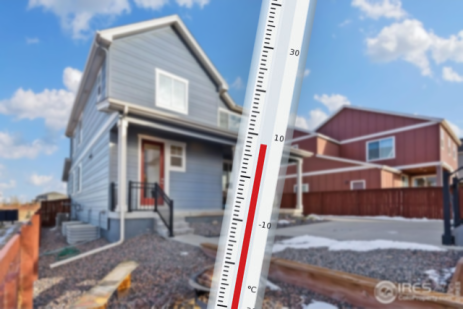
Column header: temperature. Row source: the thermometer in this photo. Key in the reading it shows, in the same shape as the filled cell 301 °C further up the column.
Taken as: 8 °C
